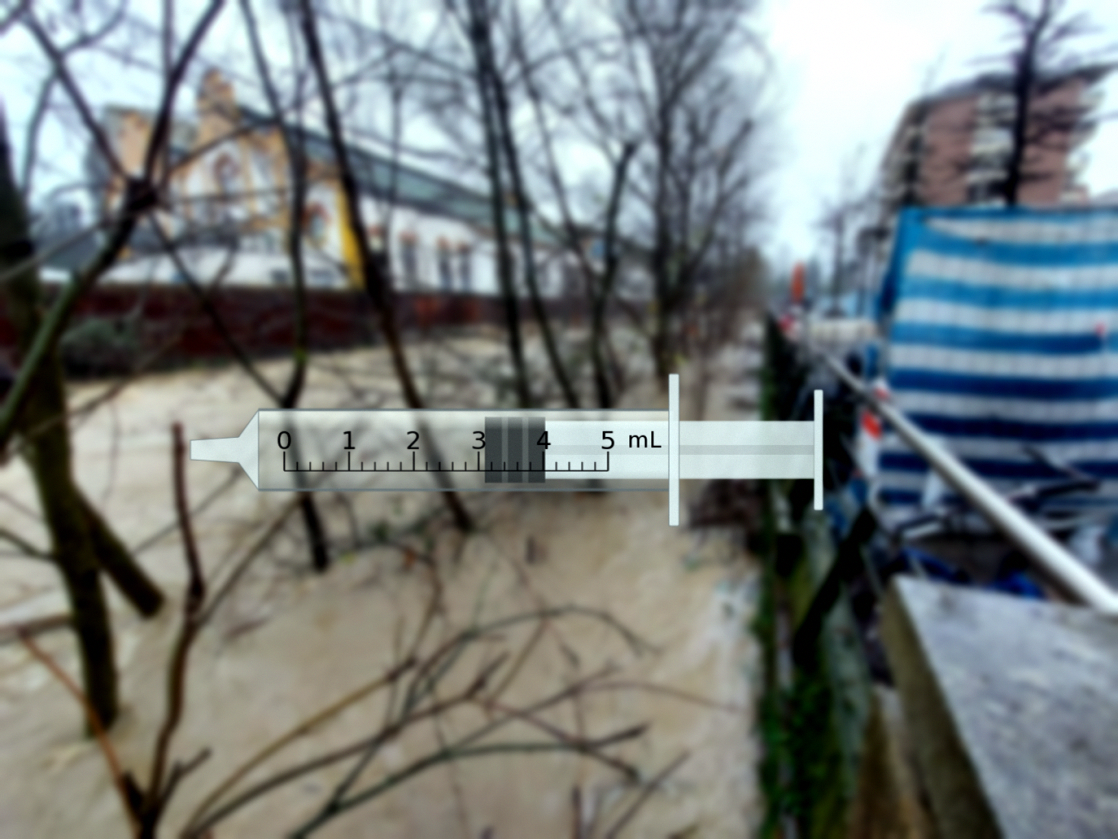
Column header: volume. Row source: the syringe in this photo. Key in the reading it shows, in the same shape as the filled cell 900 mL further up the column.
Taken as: 3.1 mL
